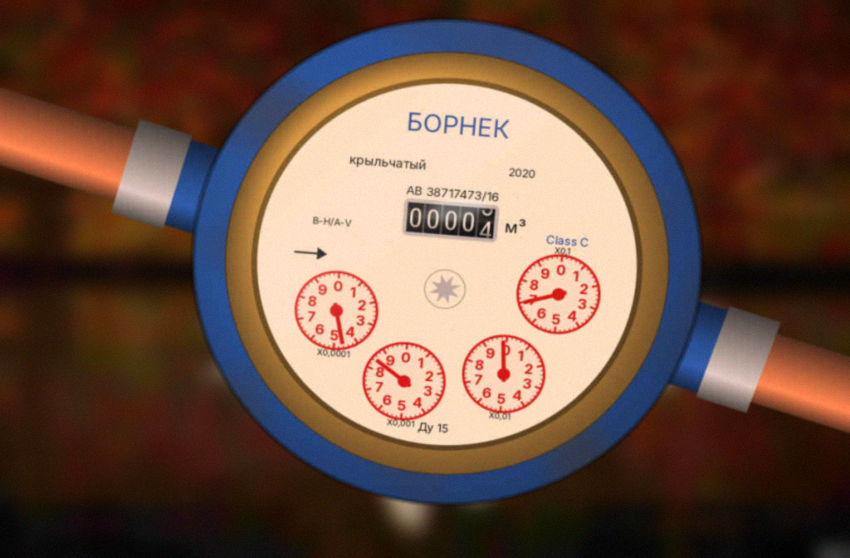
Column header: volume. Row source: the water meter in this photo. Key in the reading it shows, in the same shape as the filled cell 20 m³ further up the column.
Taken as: 3.6984 m³
